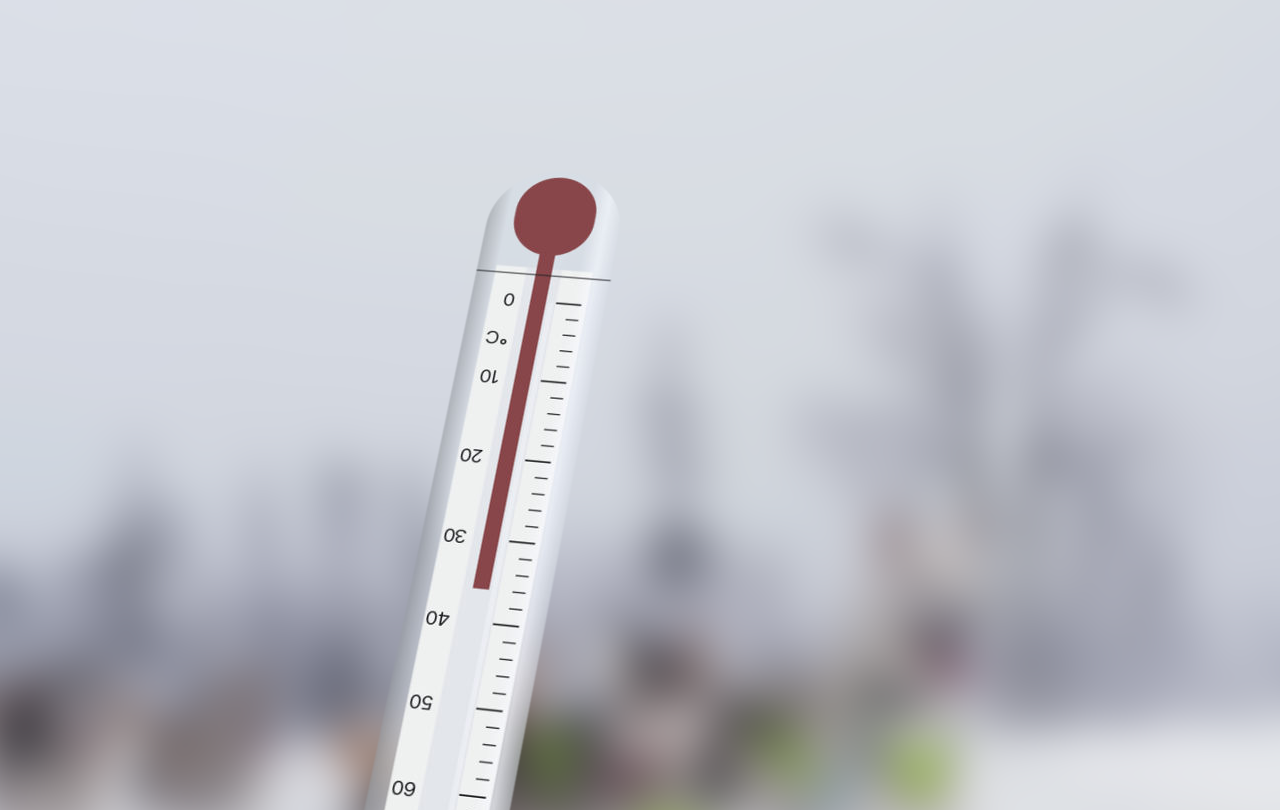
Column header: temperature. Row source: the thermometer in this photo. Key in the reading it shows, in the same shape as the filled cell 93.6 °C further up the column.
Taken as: 36 °C
